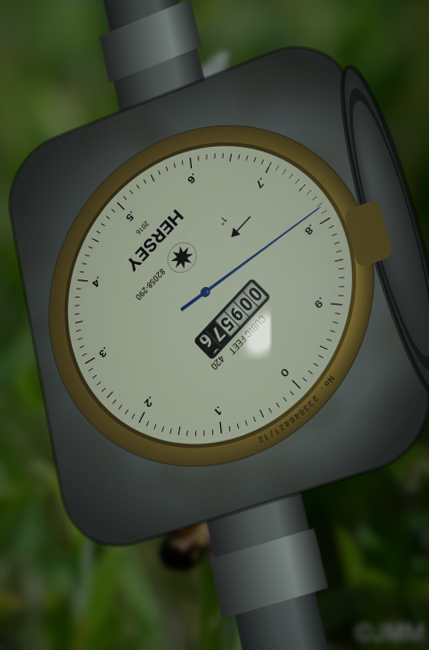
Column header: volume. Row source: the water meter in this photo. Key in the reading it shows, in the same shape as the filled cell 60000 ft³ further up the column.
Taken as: 9575.78 ft³
